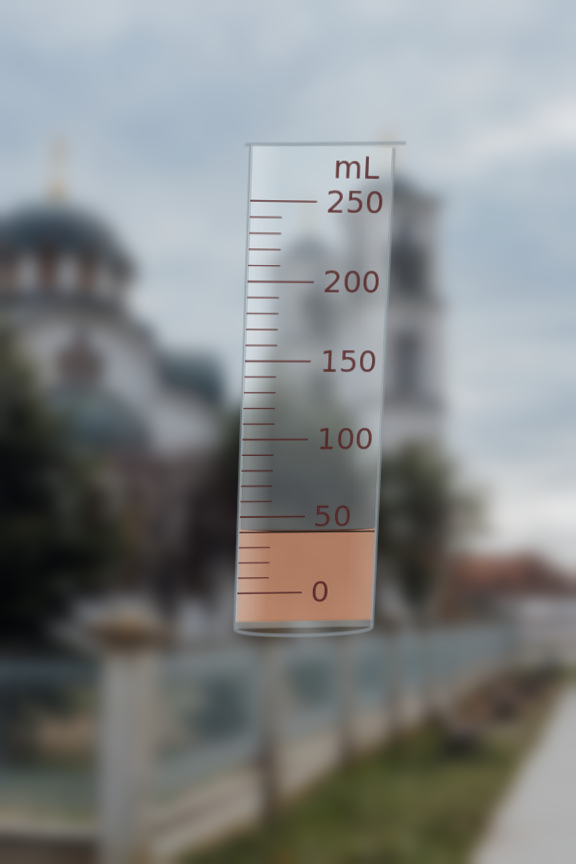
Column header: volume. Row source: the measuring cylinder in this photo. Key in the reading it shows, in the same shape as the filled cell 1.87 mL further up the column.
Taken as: 40 mL
